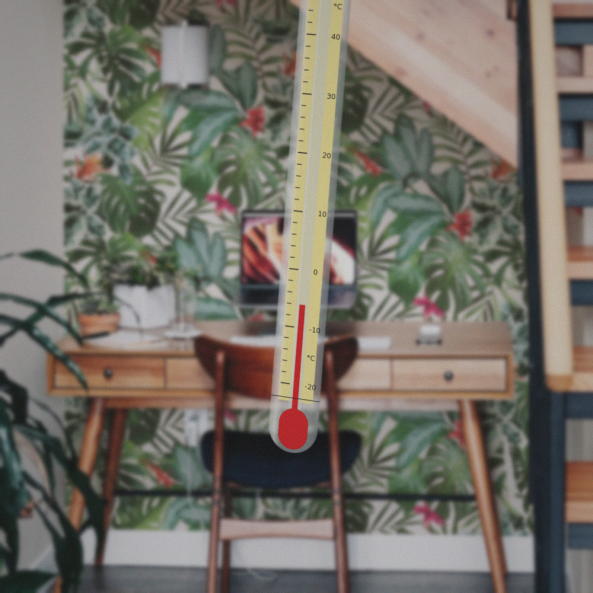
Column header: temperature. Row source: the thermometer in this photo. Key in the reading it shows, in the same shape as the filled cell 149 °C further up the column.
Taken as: -6 °C
